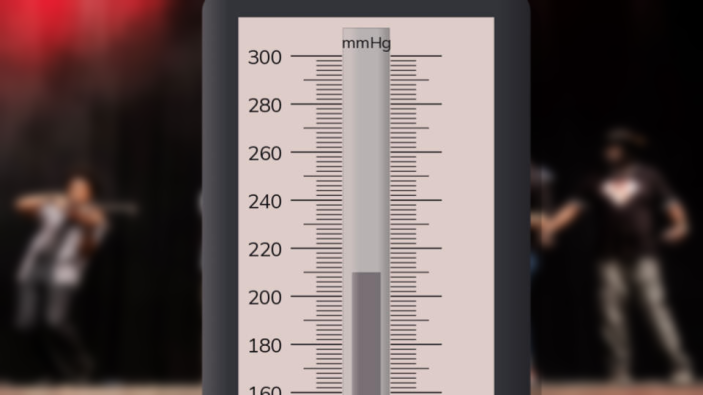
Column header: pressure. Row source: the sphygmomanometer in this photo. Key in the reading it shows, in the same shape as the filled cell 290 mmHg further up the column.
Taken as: 210 mmHg
